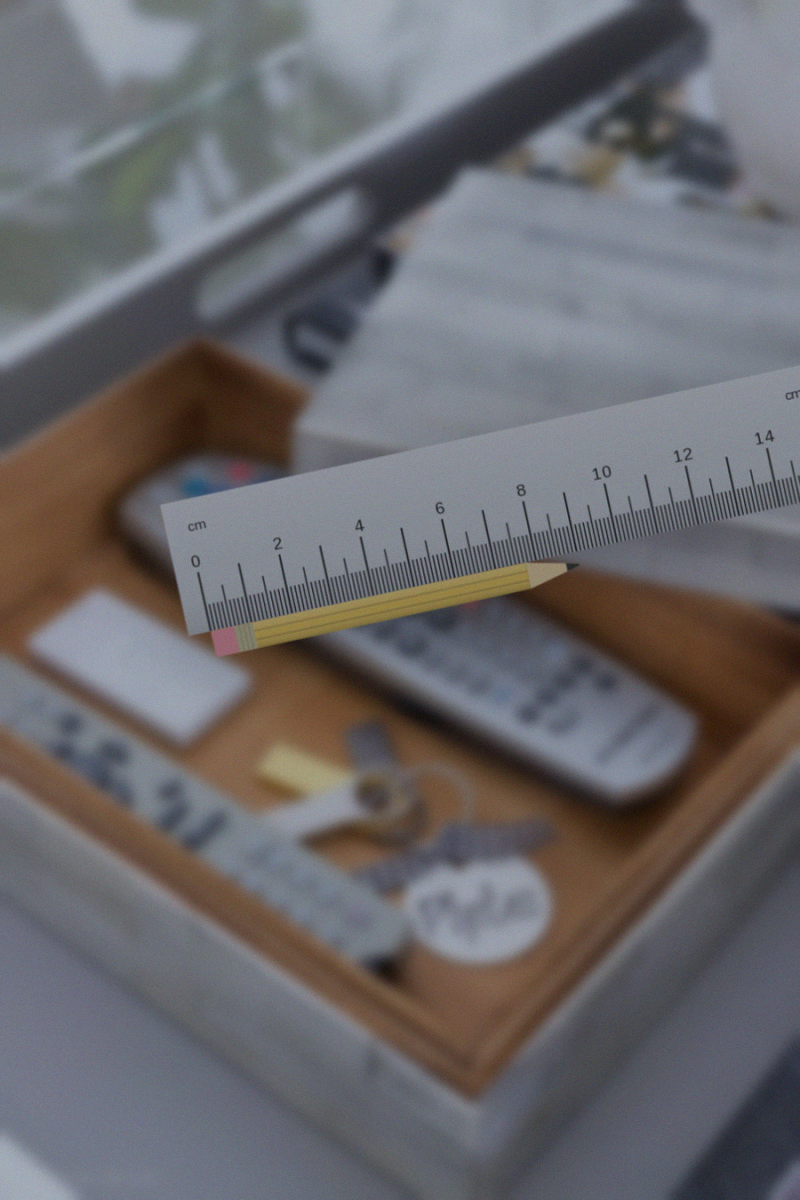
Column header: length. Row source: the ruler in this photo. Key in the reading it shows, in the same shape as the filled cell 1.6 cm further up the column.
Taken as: 9 cm
